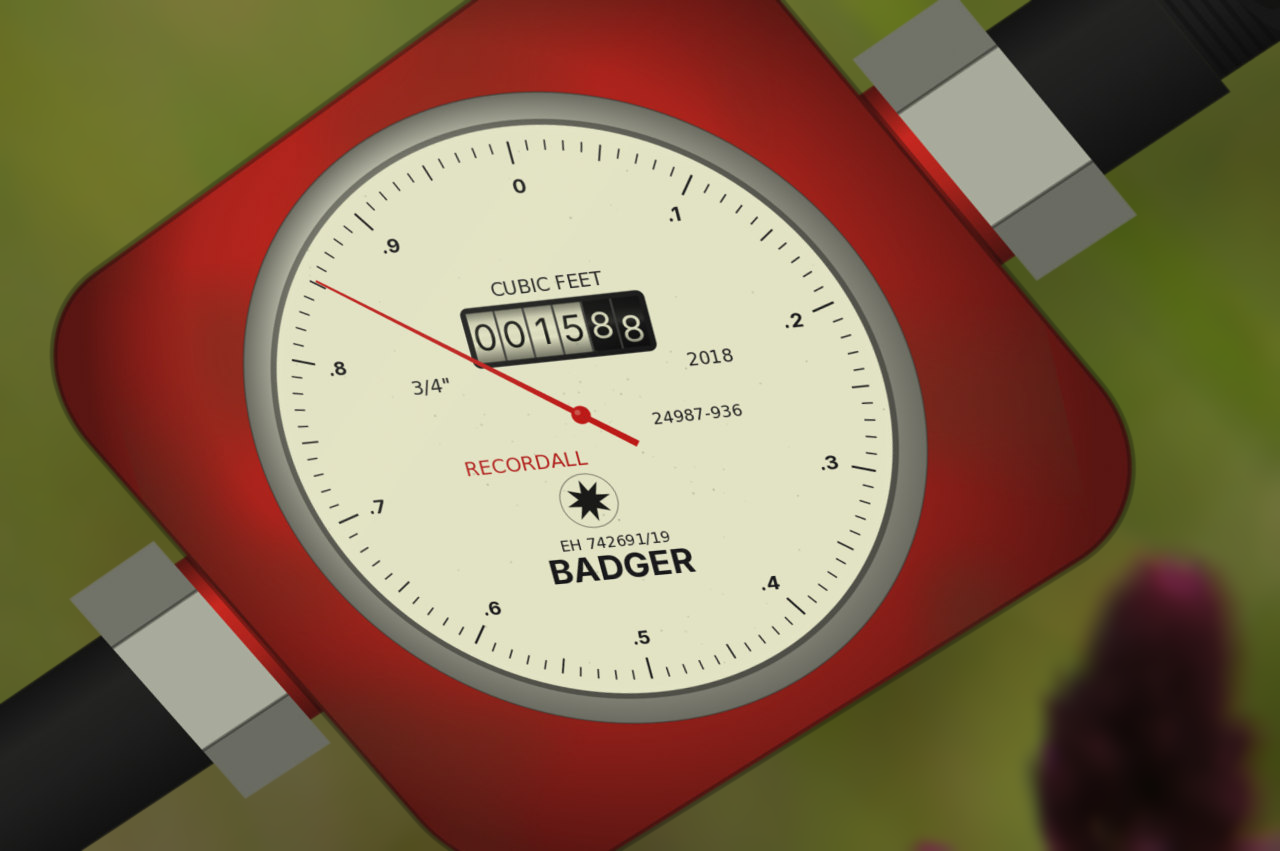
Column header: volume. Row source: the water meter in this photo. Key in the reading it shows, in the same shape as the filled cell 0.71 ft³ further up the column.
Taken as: 1587.85 ft³
